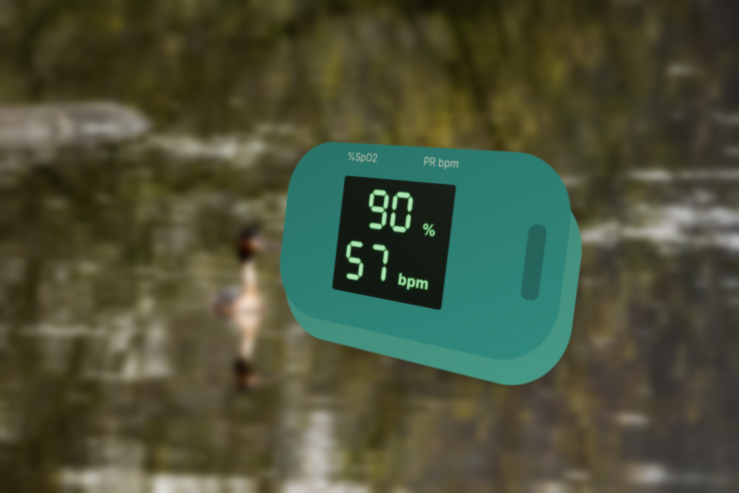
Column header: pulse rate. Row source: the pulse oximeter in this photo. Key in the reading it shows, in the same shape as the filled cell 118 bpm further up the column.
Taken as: 57 bpm
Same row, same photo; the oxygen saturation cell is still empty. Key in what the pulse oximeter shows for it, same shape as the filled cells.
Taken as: 90 %
